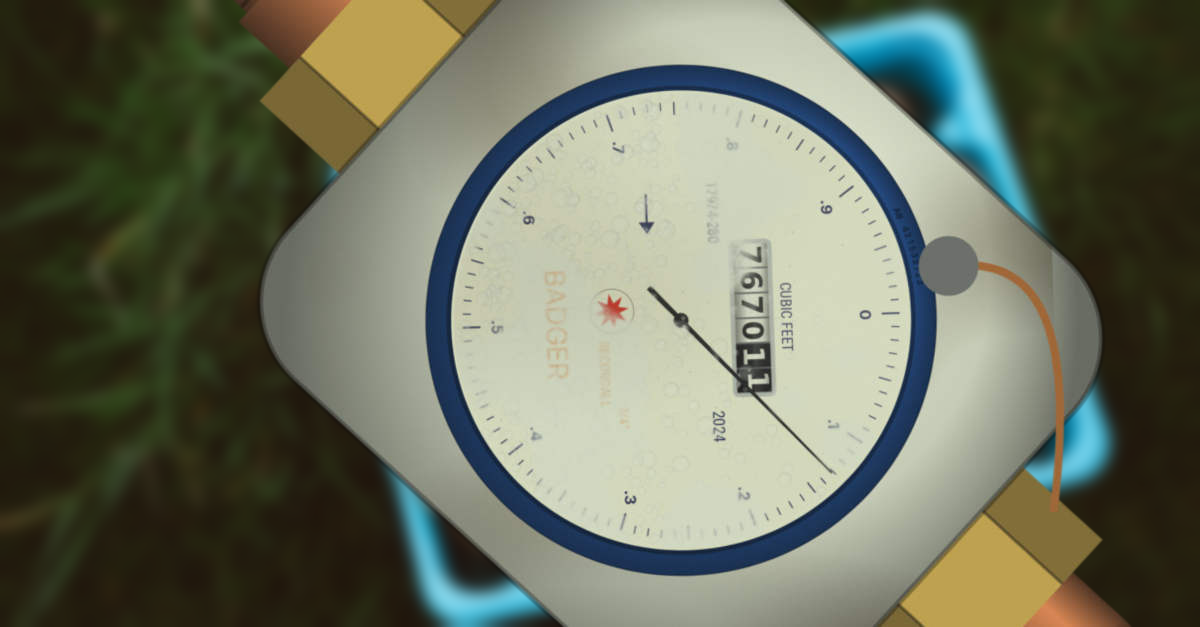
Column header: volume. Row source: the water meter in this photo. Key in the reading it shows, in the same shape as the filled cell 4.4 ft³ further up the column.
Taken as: 767011.13 ft³
